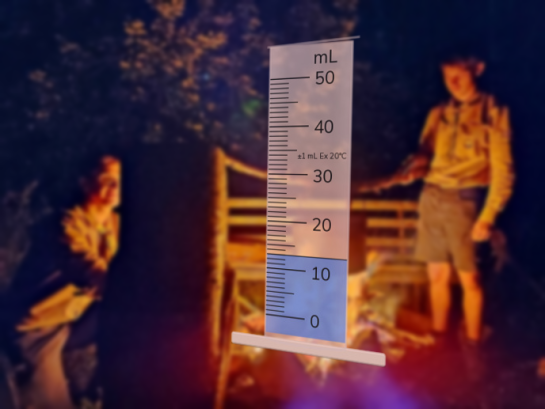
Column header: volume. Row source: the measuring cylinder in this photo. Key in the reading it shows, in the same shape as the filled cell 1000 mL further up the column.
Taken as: 13 mL
